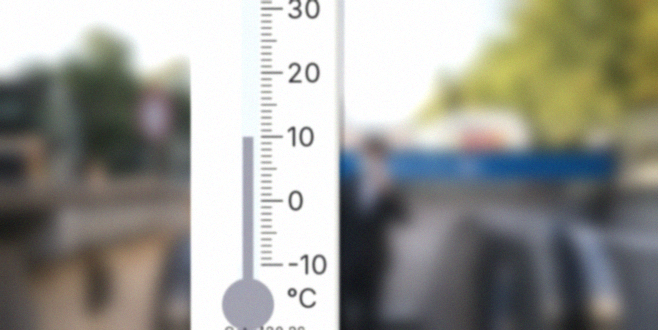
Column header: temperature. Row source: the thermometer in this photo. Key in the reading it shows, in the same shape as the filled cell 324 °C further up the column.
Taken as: 10 °C
